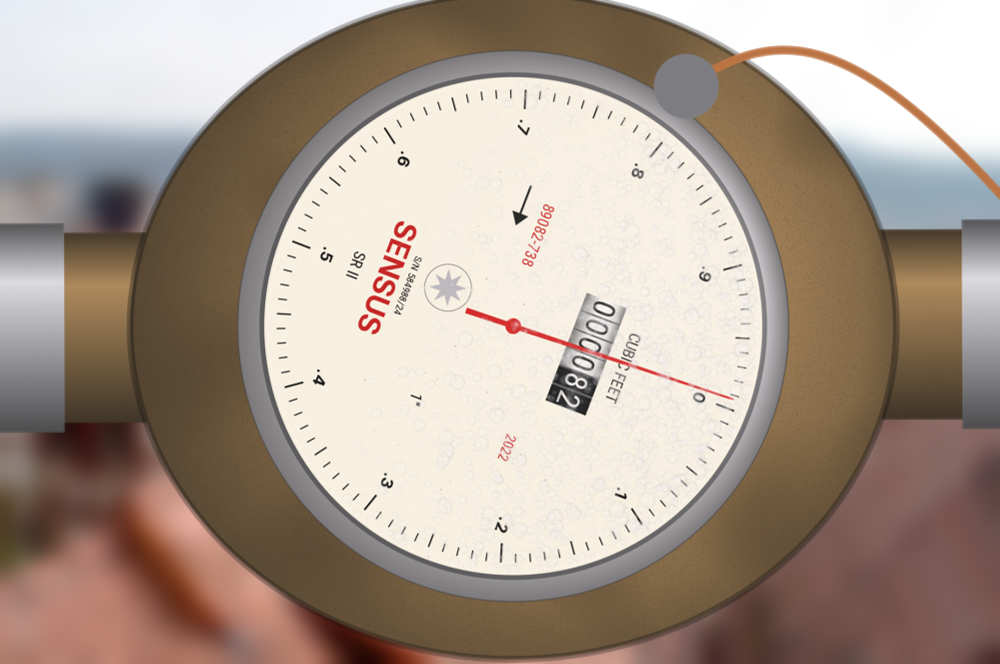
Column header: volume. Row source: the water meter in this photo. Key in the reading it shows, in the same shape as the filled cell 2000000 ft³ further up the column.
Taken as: 81.99 ft³
